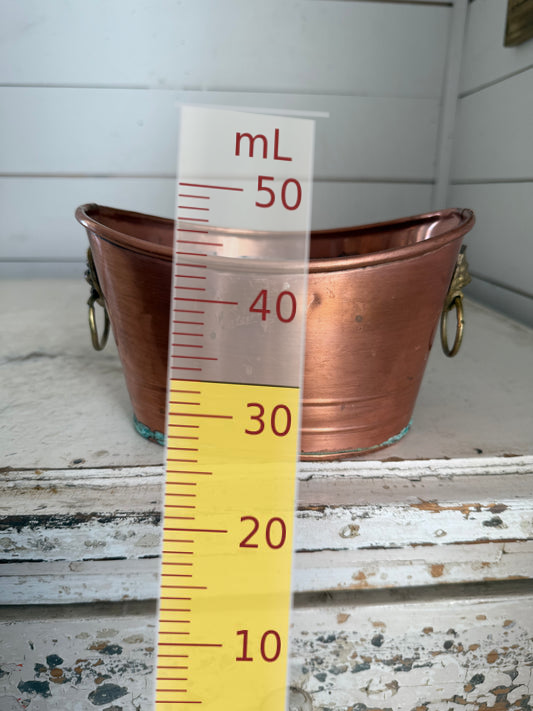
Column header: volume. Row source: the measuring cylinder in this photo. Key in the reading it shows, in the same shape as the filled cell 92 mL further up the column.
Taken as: 33 mL
